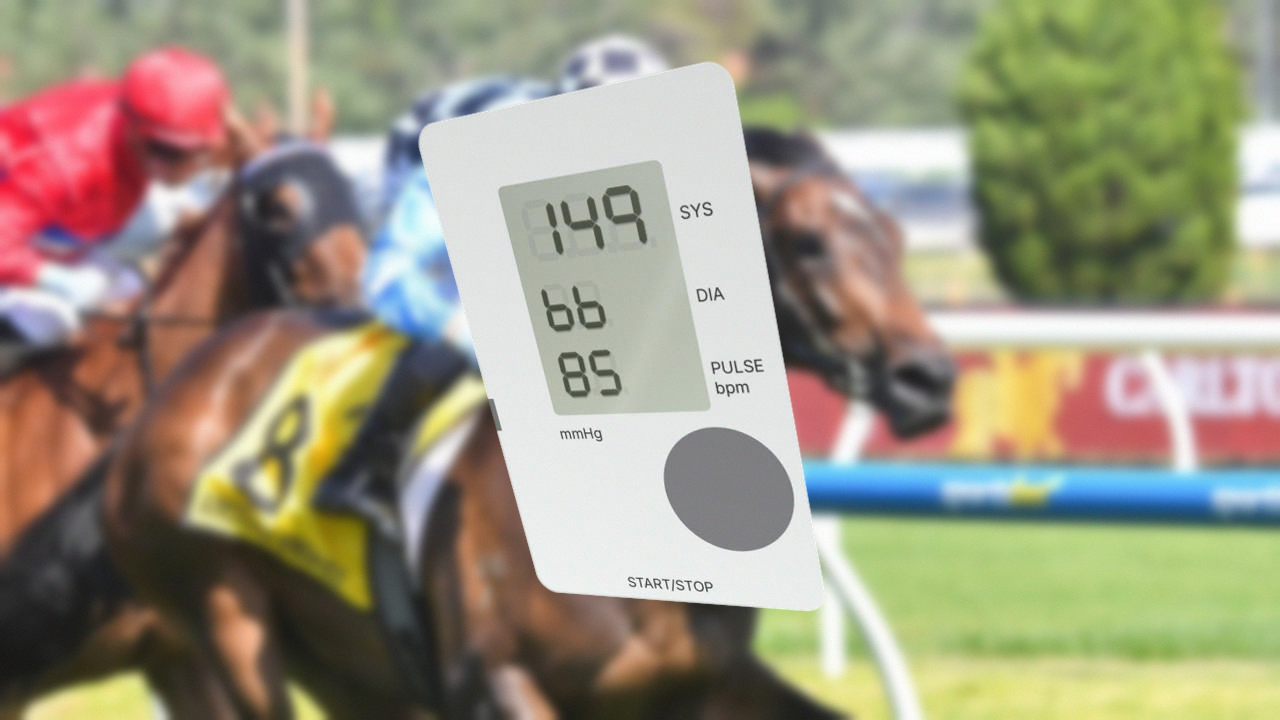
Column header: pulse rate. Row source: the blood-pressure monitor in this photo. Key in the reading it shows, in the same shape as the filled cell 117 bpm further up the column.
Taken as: 85 bpm
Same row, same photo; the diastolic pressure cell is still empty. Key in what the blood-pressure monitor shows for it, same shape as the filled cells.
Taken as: 66 mmHg
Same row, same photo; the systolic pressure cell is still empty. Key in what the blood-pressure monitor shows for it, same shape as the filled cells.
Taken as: 149 mmHg
